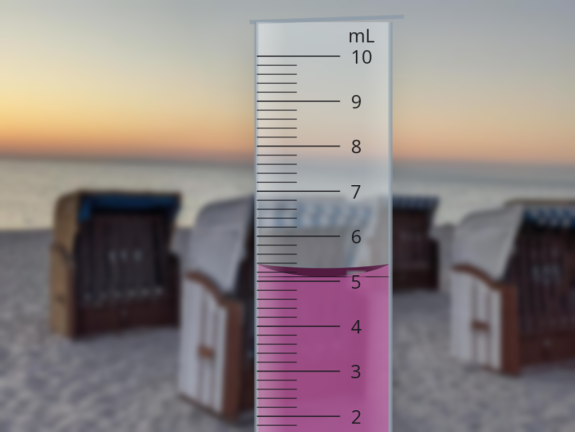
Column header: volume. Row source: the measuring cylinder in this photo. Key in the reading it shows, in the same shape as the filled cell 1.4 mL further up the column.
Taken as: 5.1 mL
